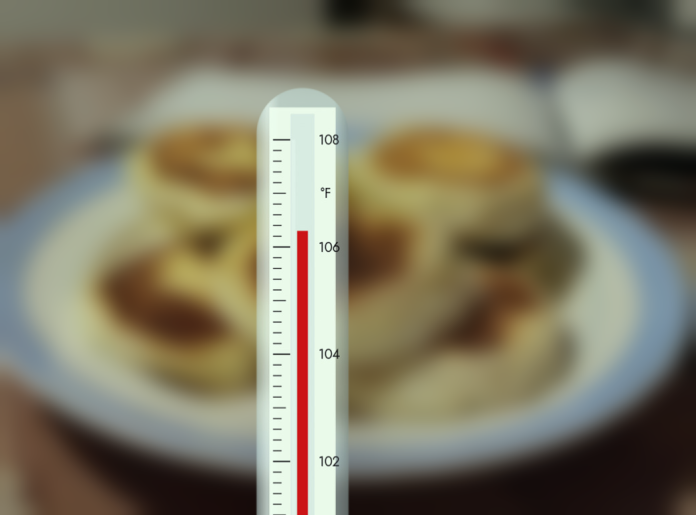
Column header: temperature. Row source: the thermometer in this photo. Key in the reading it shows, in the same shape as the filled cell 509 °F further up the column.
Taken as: 106.3 °F
